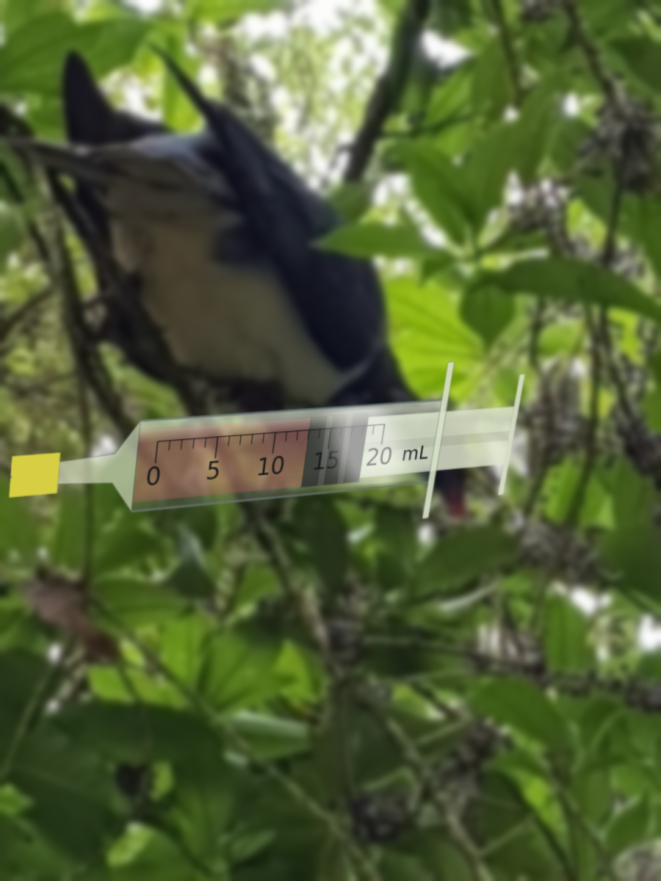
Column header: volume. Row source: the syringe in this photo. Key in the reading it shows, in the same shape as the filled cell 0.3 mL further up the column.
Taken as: 13 mL
